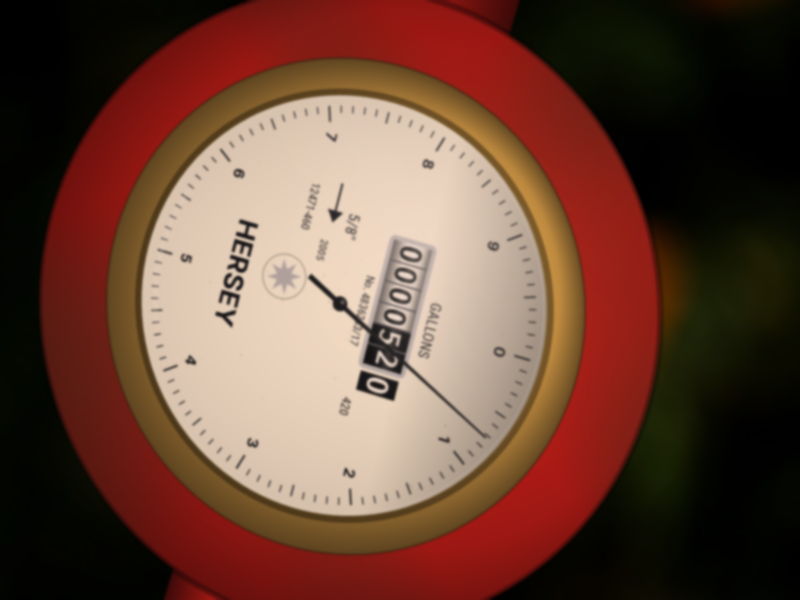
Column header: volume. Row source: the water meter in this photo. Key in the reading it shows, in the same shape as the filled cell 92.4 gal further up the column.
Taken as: 520.7 gal
